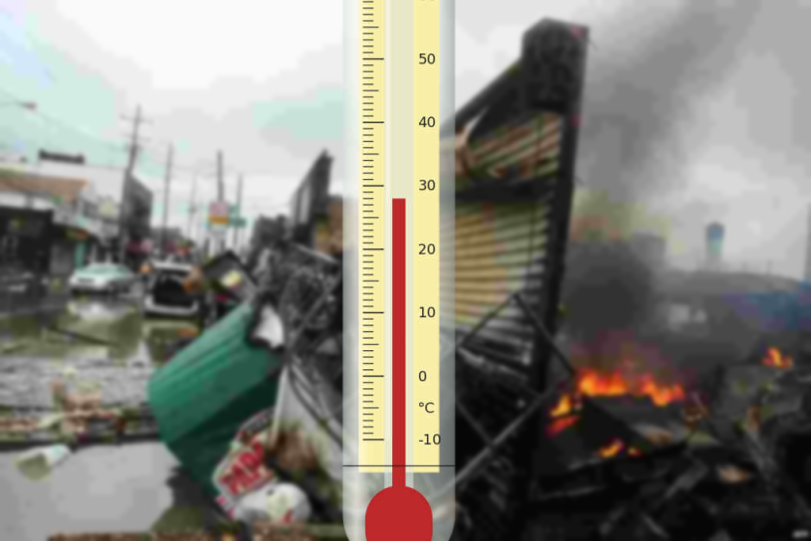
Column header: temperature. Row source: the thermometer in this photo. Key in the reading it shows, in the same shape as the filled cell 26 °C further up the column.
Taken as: 28 °C
